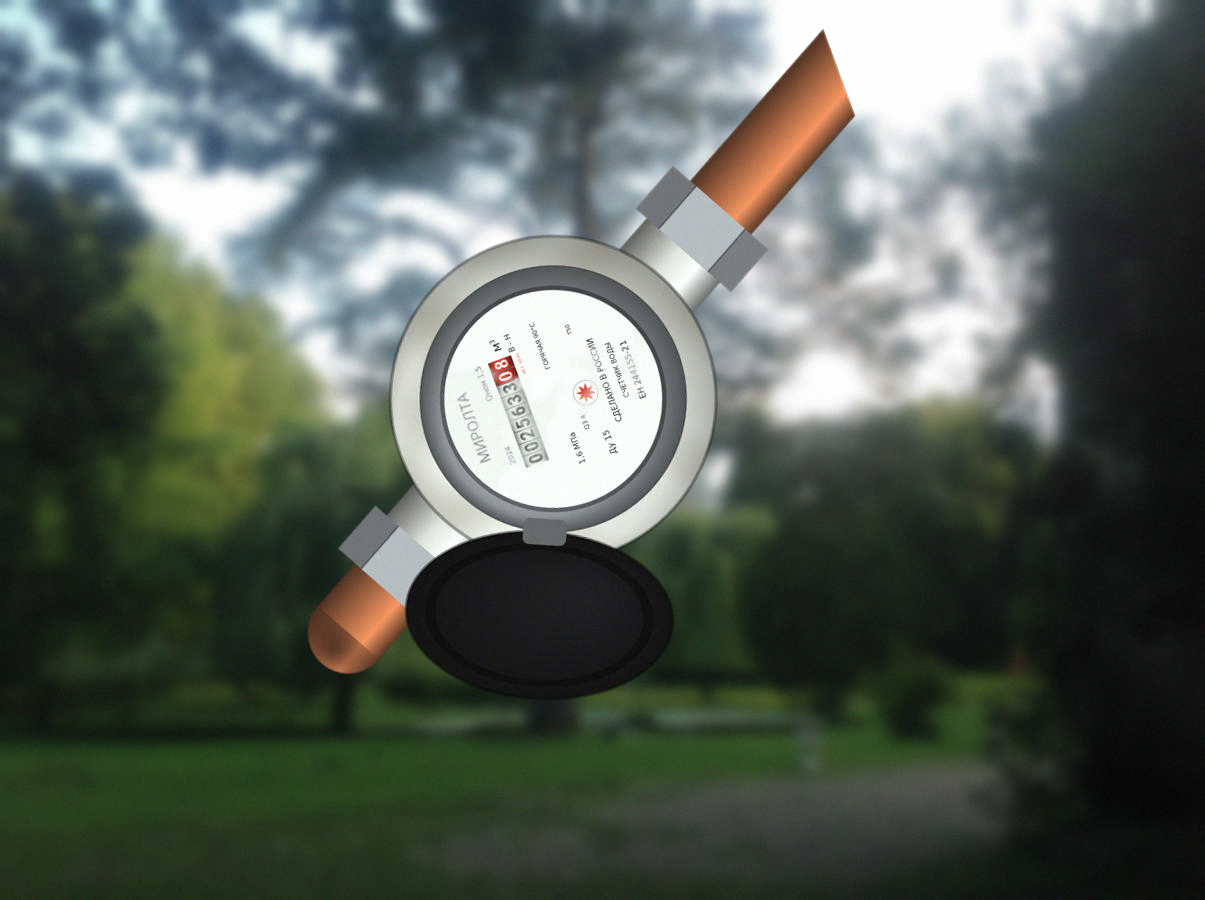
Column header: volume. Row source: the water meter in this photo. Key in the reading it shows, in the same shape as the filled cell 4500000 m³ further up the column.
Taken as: 25633.08 m³
